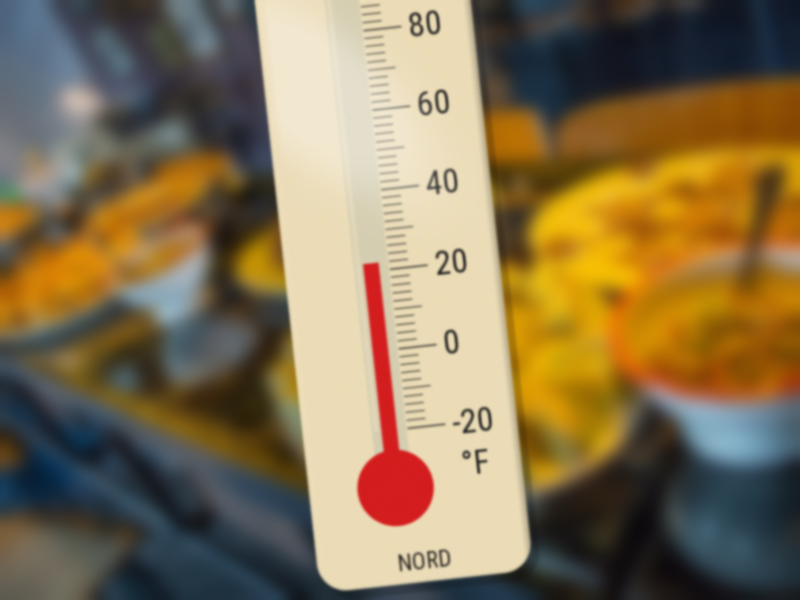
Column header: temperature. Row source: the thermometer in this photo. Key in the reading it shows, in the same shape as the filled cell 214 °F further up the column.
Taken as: 22 °F
